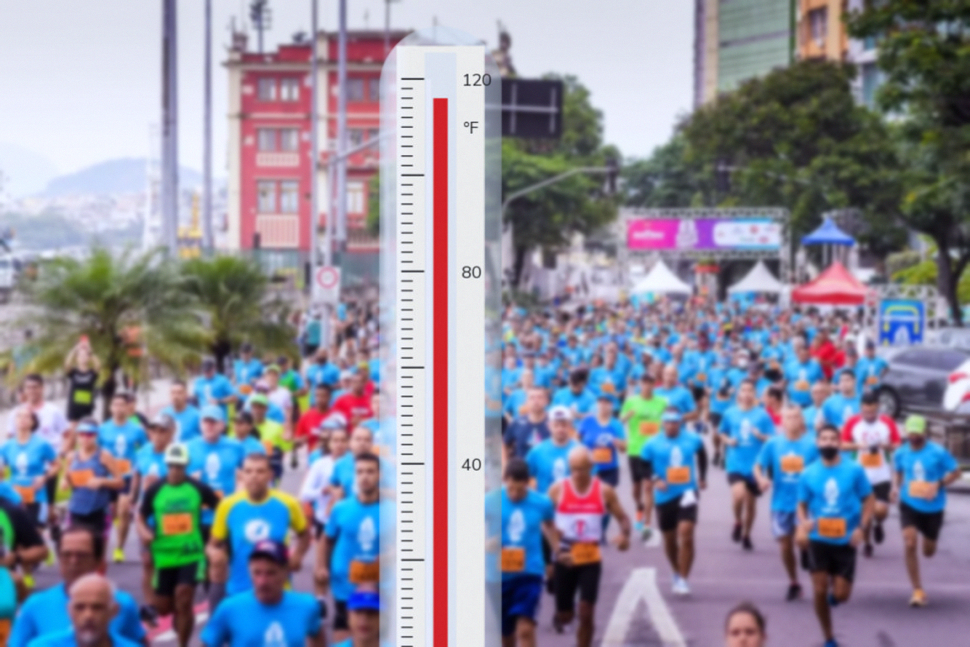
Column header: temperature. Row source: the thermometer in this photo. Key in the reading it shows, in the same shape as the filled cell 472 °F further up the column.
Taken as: 116 °F
